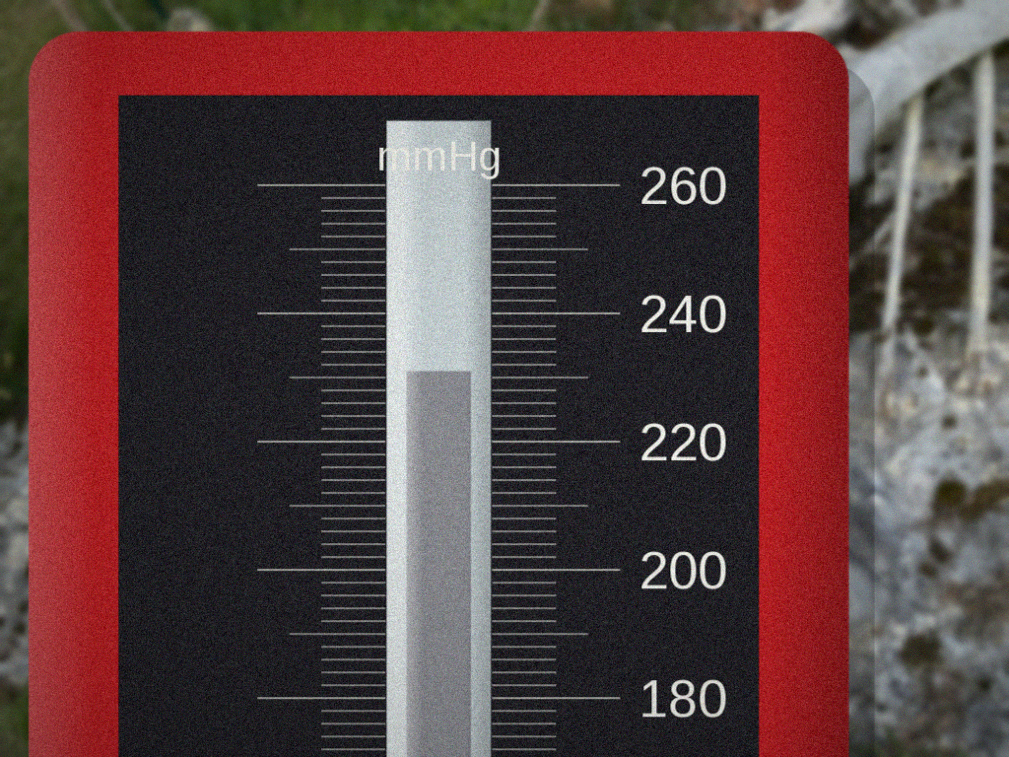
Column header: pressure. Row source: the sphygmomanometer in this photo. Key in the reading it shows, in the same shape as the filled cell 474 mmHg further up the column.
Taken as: 231 mmHg
